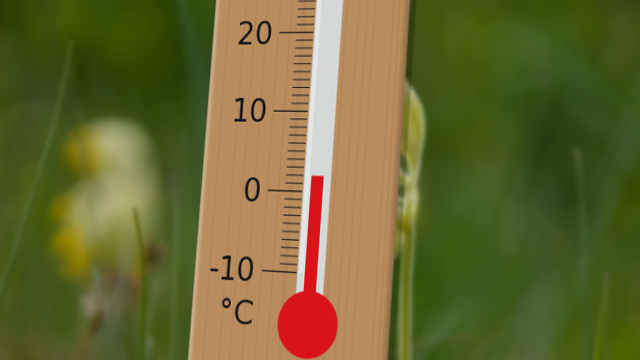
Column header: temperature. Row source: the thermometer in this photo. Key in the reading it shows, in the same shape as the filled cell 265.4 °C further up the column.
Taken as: 2 °C
